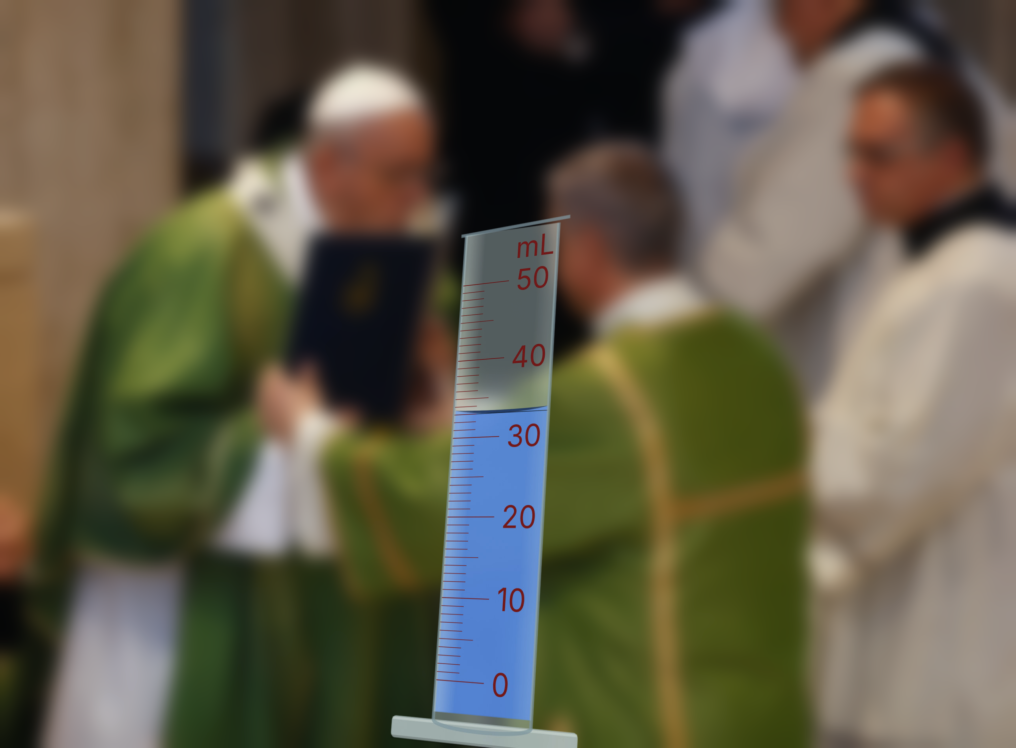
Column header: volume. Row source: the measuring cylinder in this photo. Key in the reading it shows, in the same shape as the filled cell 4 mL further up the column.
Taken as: 33 mL
